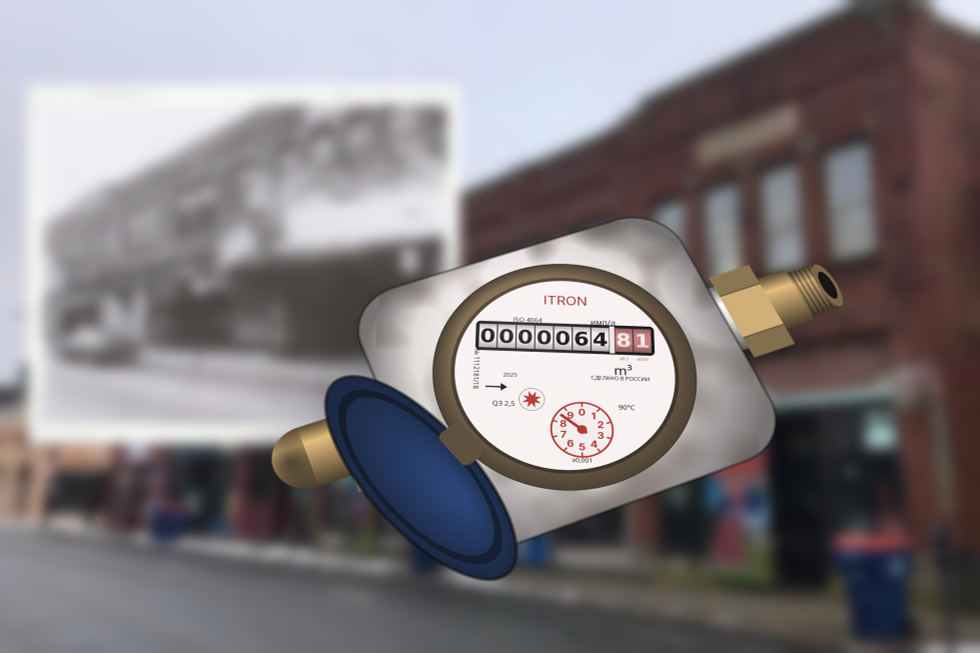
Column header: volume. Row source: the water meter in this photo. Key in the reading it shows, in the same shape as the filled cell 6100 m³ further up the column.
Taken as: 64.818 m³
